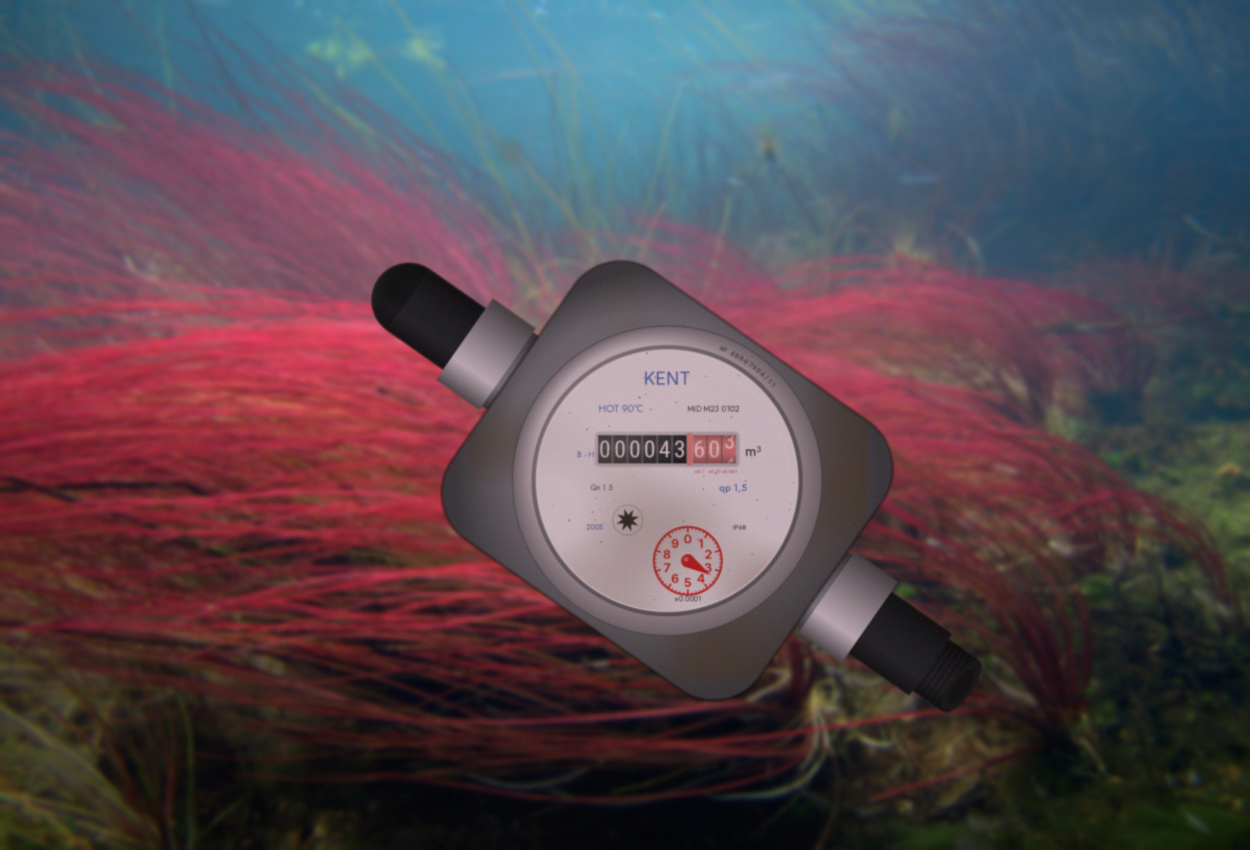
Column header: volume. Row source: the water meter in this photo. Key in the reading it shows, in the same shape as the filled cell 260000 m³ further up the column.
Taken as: 43.6033 m³
